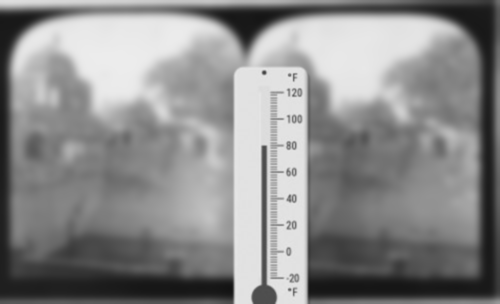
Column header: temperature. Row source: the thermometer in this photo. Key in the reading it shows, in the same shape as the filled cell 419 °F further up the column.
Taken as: 80 °F
